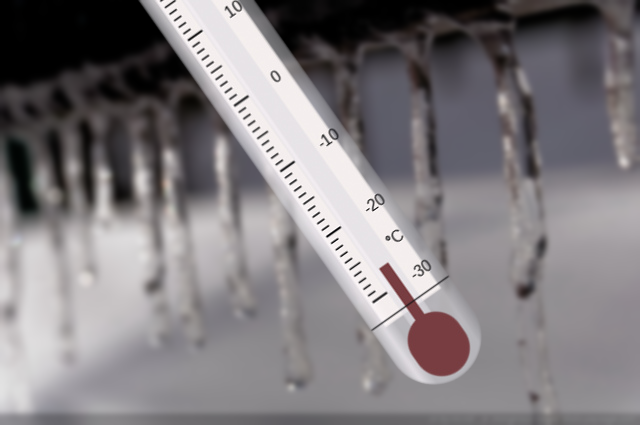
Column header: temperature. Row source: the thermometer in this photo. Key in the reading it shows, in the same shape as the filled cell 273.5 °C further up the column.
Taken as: -27 °C
